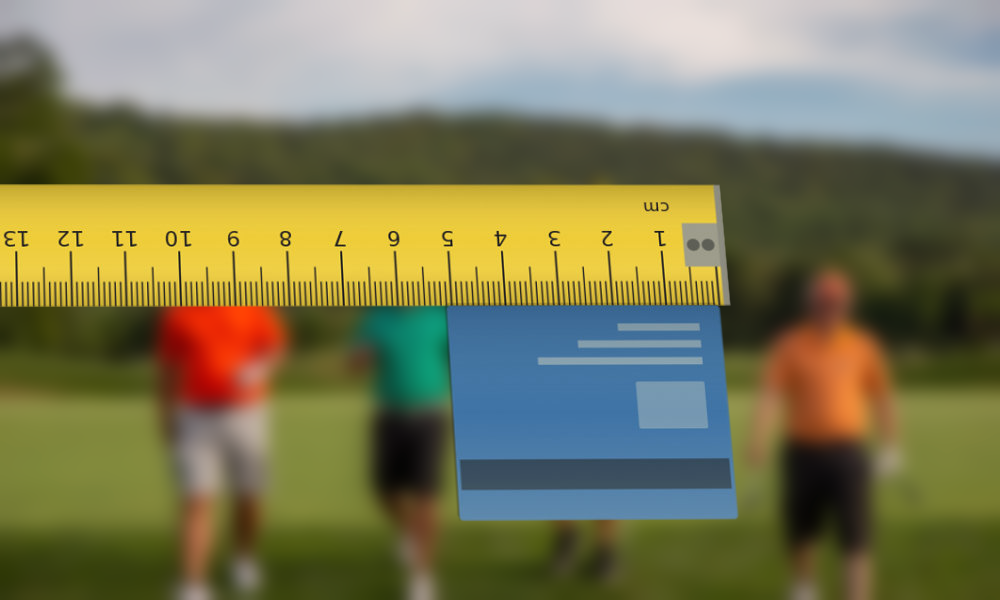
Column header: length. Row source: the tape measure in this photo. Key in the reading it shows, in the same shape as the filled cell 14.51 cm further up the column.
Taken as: 5.1 cm
